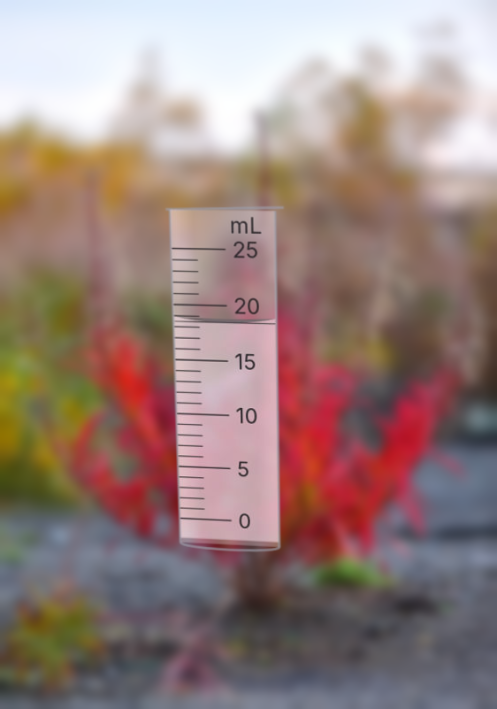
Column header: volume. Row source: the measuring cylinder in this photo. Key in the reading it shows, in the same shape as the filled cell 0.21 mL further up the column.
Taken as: 18.5 mL
